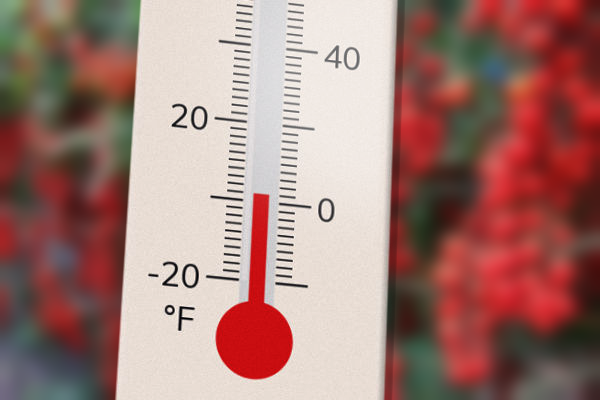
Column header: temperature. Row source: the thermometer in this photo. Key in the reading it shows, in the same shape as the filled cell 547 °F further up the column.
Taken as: 2 °F
